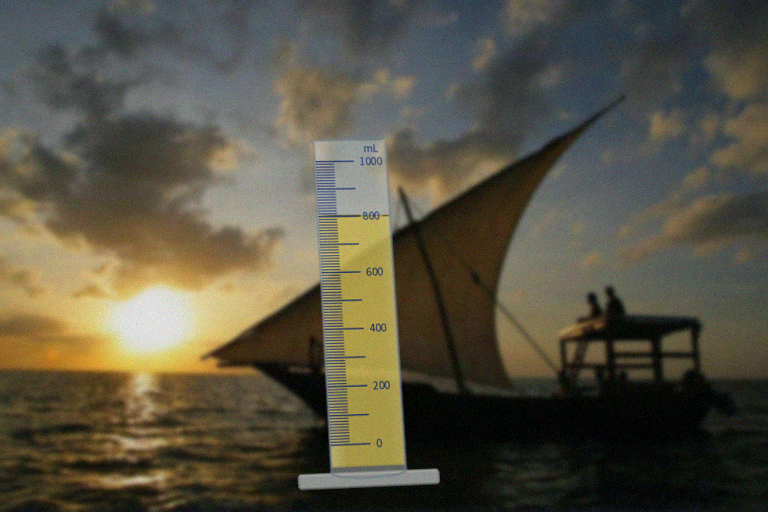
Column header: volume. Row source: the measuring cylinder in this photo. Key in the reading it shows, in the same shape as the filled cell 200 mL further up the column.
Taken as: 800 mL
